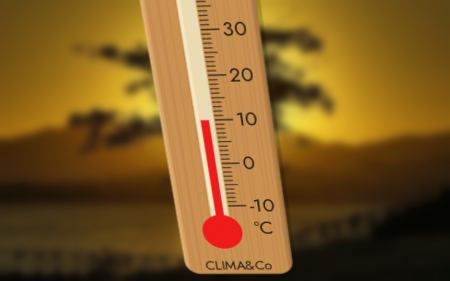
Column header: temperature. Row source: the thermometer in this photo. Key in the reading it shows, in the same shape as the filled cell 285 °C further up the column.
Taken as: 10 °C
